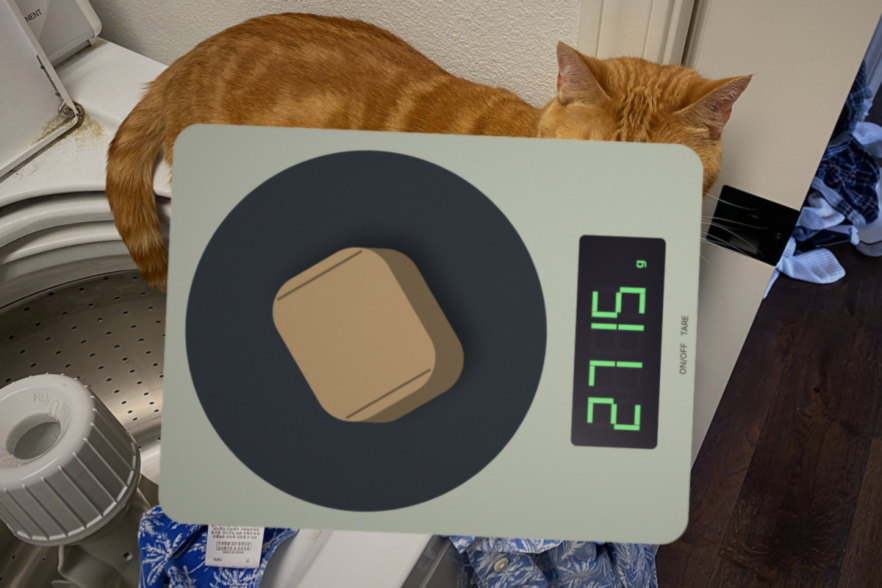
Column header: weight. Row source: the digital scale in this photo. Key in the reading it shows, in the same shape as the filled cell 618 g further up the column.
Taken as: 2715 g
